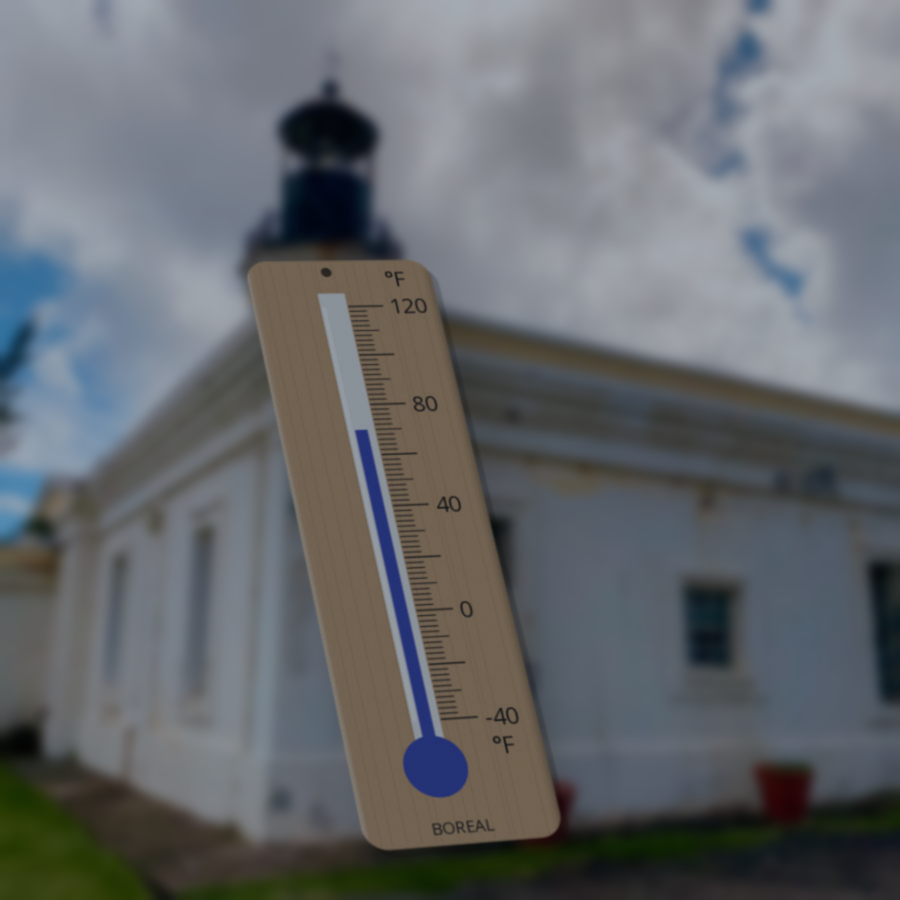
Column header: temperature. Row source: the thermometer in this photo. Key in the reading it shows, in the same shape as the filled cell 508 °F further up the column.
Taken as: 70 °F
